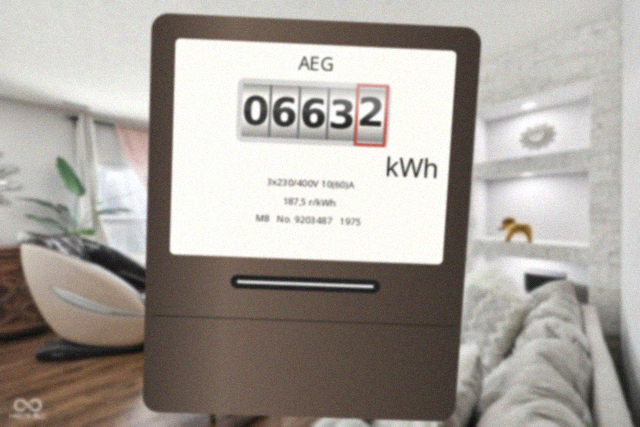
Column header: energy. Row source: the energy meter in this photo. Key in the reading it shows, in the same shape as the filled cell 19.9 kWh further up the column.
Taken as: 663.2 kWh
